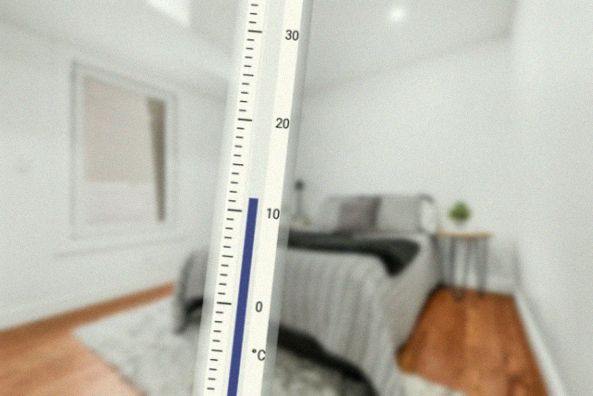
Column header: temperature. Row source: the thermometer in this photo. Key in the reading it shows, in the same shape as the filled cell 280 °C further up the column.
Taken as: 11.5 °C
